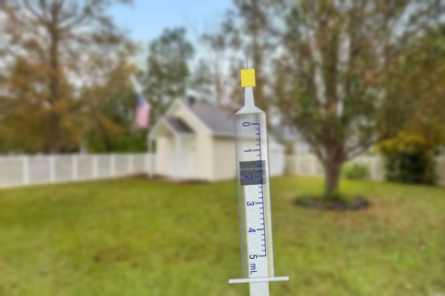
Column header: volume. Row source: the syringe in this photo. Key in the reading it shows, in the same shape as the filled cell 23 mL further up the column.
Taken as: 1.4 mL
